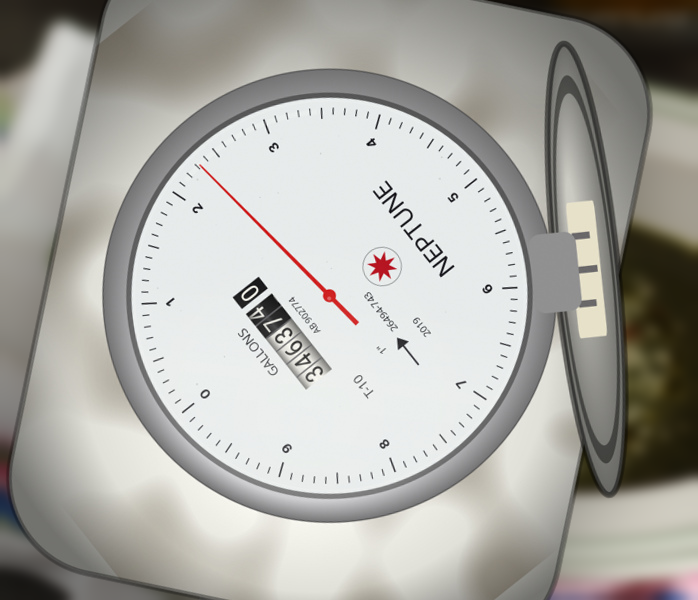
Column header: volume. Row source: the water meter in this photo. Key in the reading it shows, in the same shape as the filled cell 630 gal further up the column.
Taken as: 3463742.3 gal
